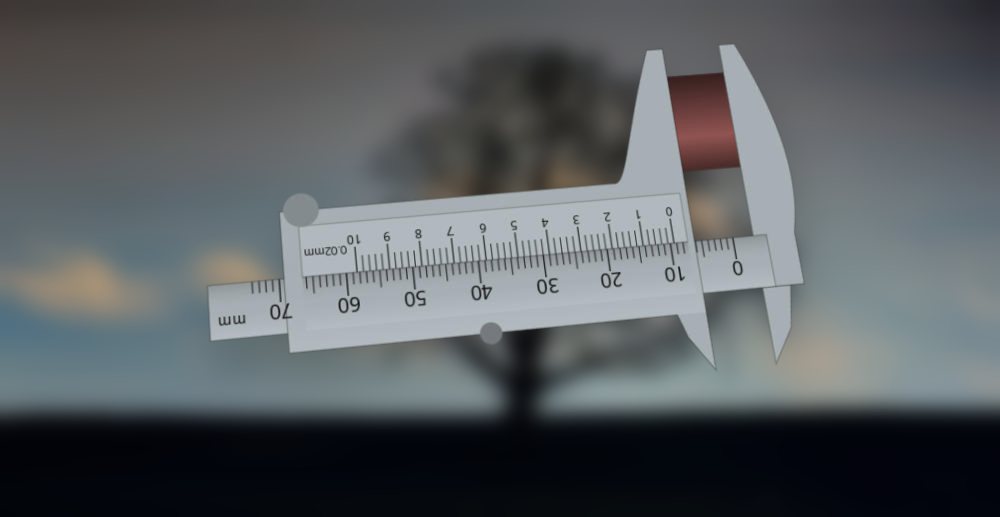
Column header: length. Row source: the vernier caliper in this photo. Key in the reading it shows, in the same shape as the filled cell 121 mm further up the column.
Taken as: 9.4 mm
